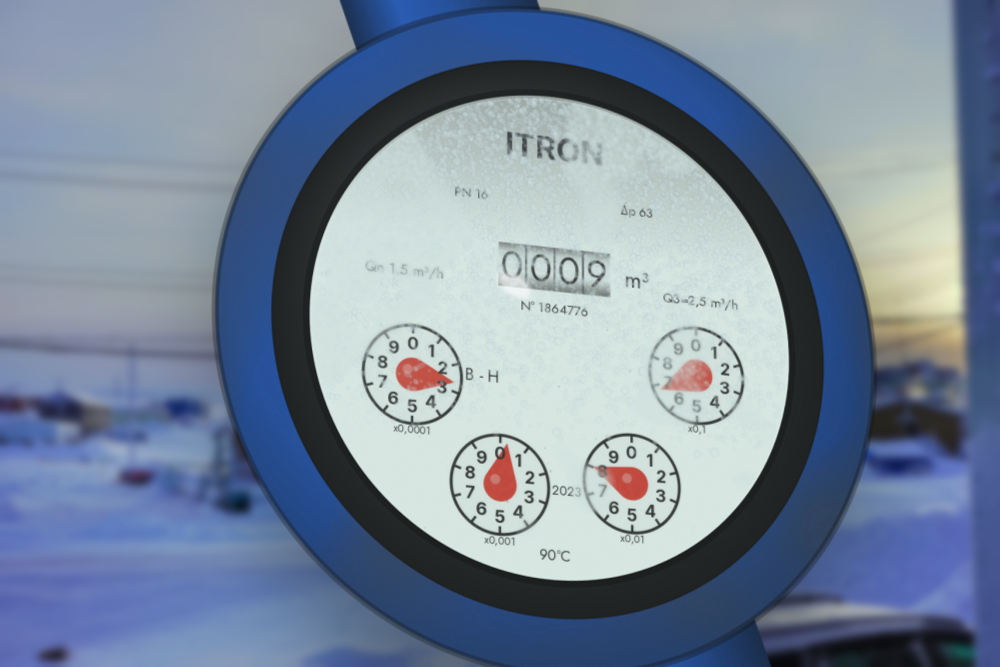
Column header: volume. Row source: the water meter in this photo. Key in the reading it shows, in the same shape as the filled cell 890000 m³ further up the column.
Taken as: 9.6802 m³
